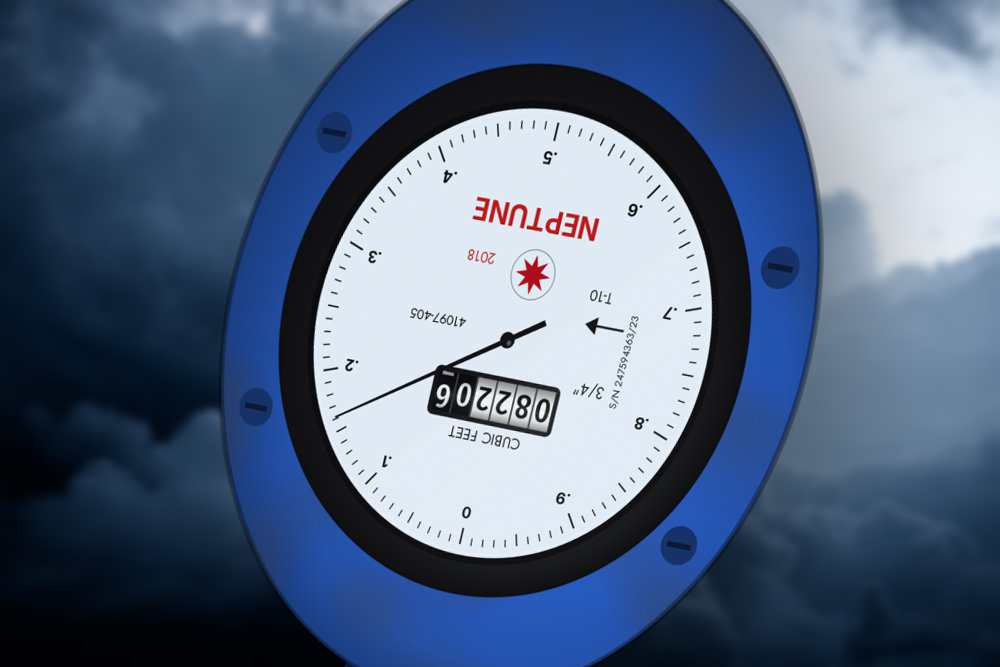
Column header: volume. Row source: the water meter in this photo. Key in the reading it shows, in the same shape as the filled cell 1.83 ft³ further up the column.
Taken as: 82206.16 ft³
